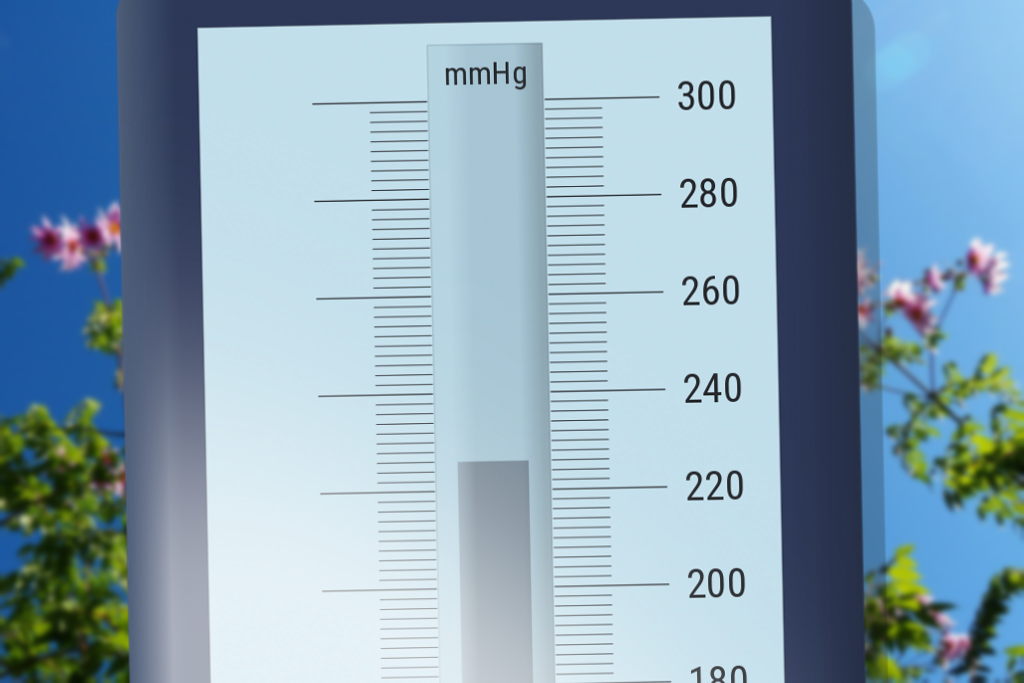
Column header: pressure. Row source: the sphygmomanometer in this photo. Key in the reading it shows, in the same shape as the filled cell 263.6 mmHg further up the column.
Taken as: 226 mmHg
